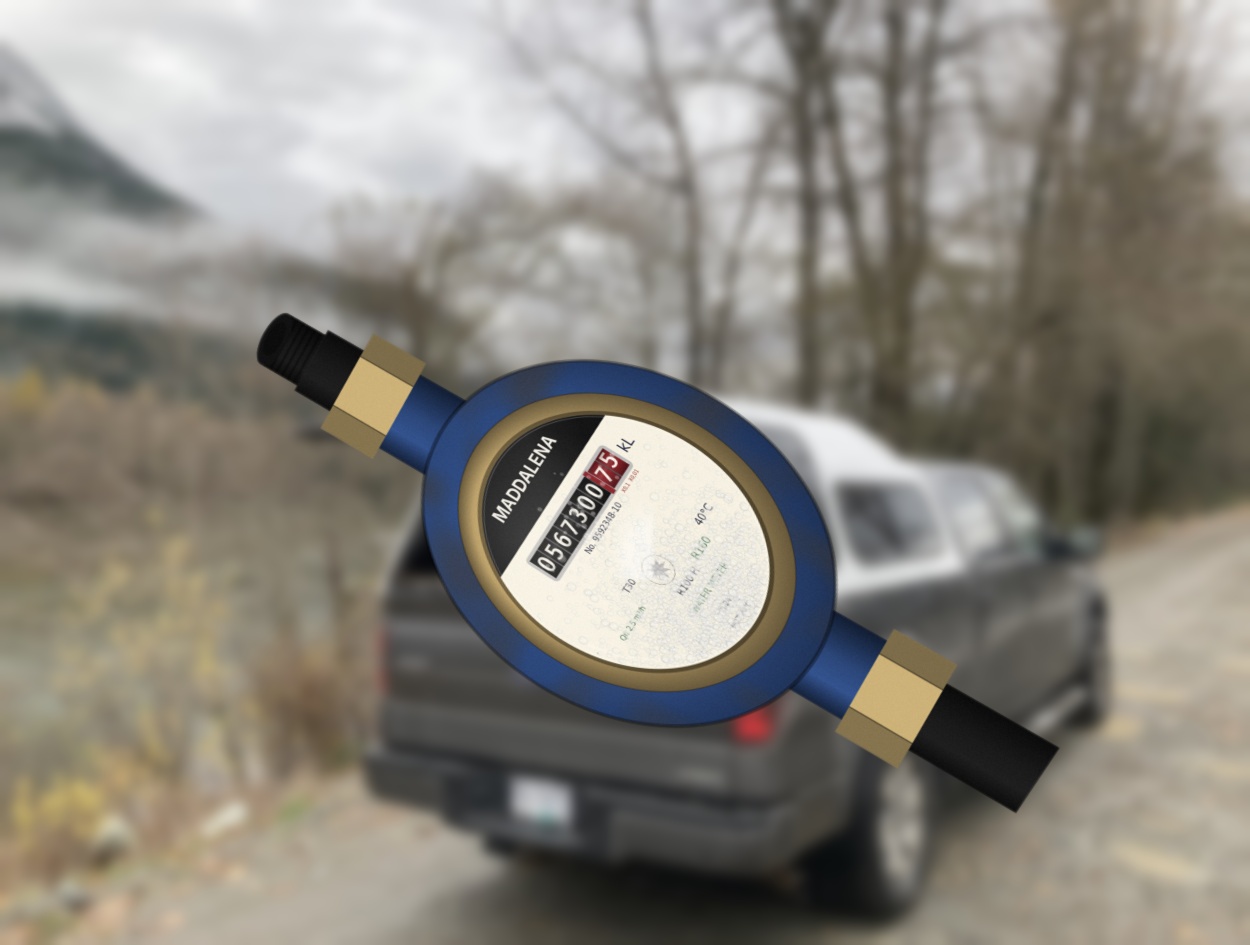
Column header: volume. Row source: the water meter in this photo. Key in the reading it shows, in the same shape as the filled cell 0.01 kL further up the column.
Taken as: 567300.75 kL
